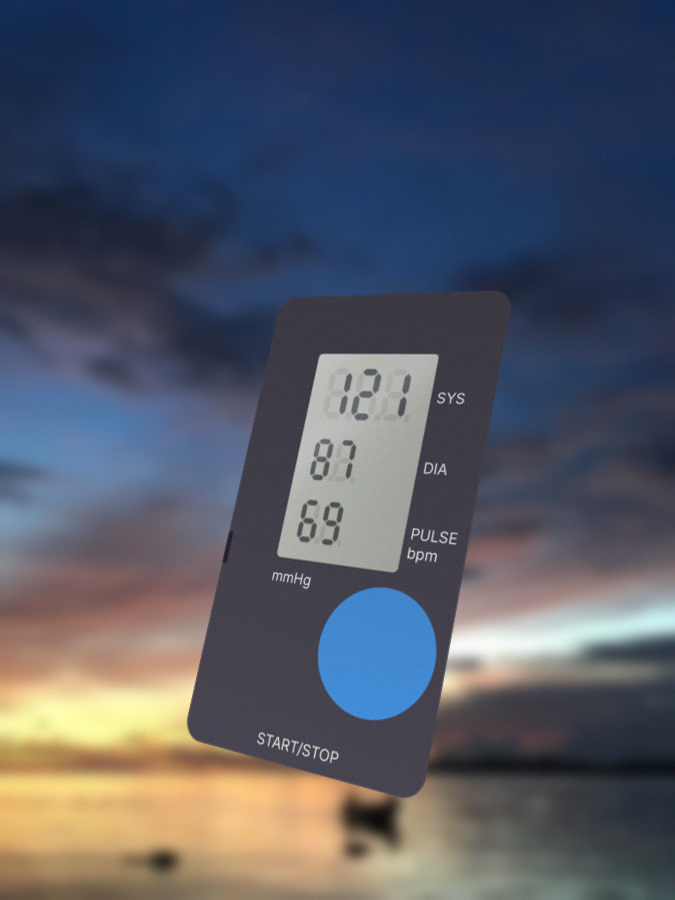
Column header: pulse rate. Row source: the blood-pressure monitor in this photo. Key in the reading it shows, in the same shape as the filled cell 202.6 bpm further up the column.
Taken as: 69 bpm
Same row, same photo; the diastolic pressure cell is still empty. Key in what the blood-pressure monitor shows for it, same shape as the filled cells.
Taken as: 87 mmHg
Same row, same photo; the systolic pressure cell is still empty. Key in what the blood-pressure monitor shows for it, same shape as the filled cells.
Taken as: 121 mmHg
